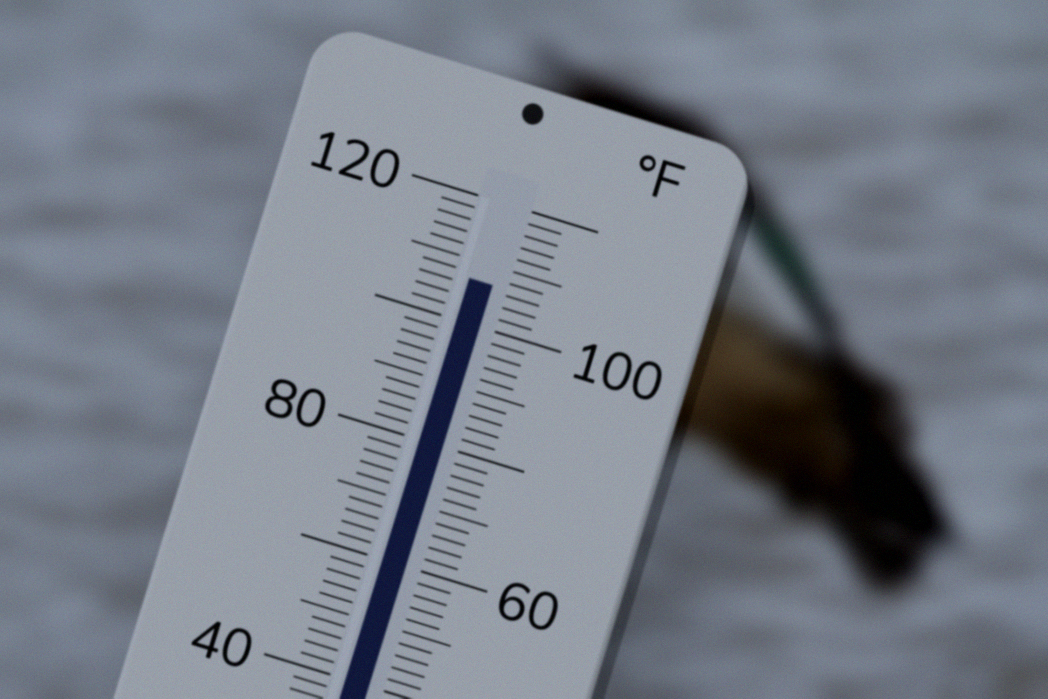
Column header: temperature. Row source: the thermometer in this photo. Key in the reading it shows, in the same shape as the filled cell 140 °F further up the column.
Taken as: 107 °F
